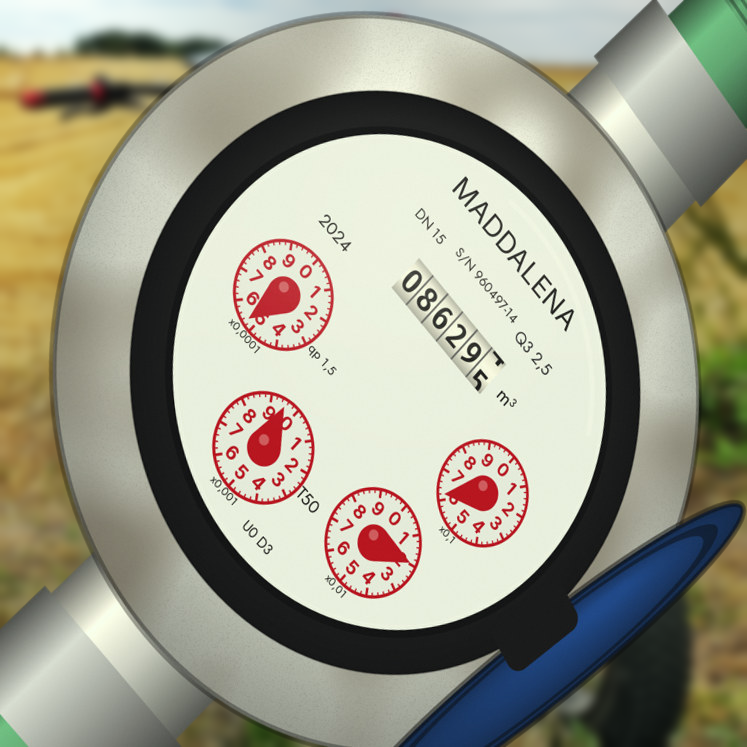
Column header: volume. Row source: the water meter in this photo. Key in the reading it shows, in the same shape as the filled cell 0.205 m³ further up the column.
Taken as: 86294.6195 m³
